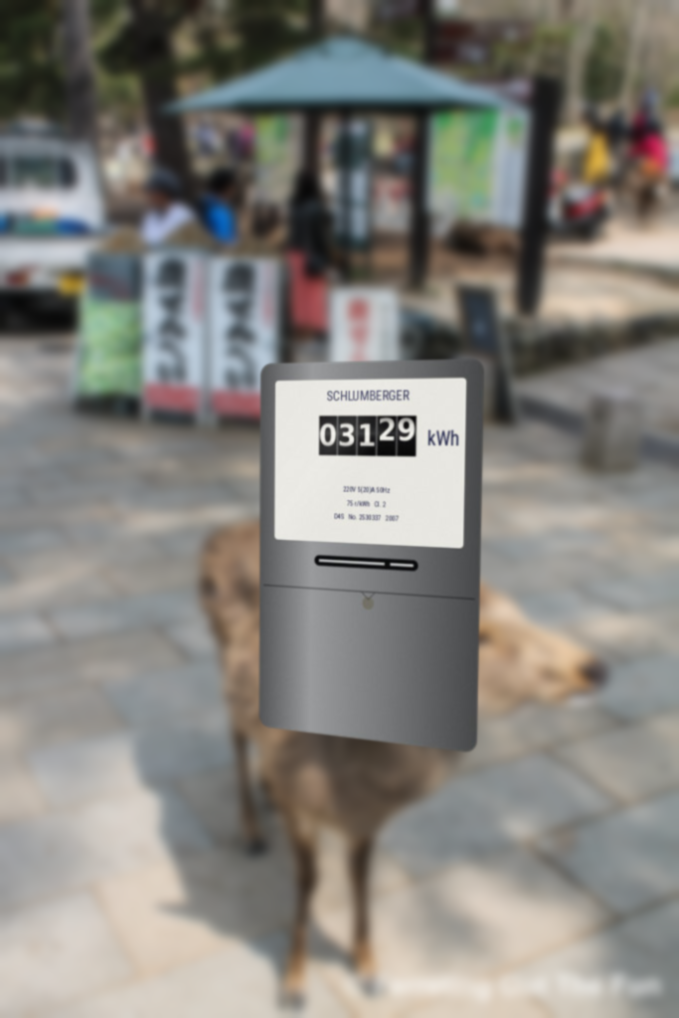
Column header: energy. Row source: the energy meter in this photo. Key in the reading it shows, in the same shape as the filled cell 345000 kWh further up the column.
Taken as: 3129 kWh
